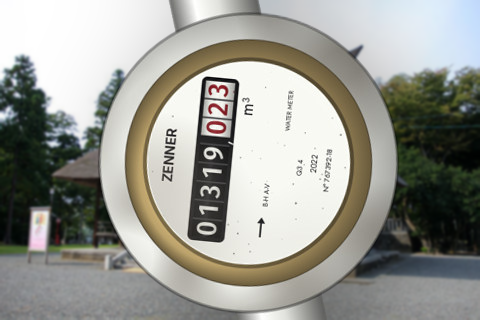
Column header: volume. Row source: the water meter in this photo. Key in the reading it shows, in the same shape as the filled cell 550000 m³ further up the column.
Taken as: 1319.023 m³
